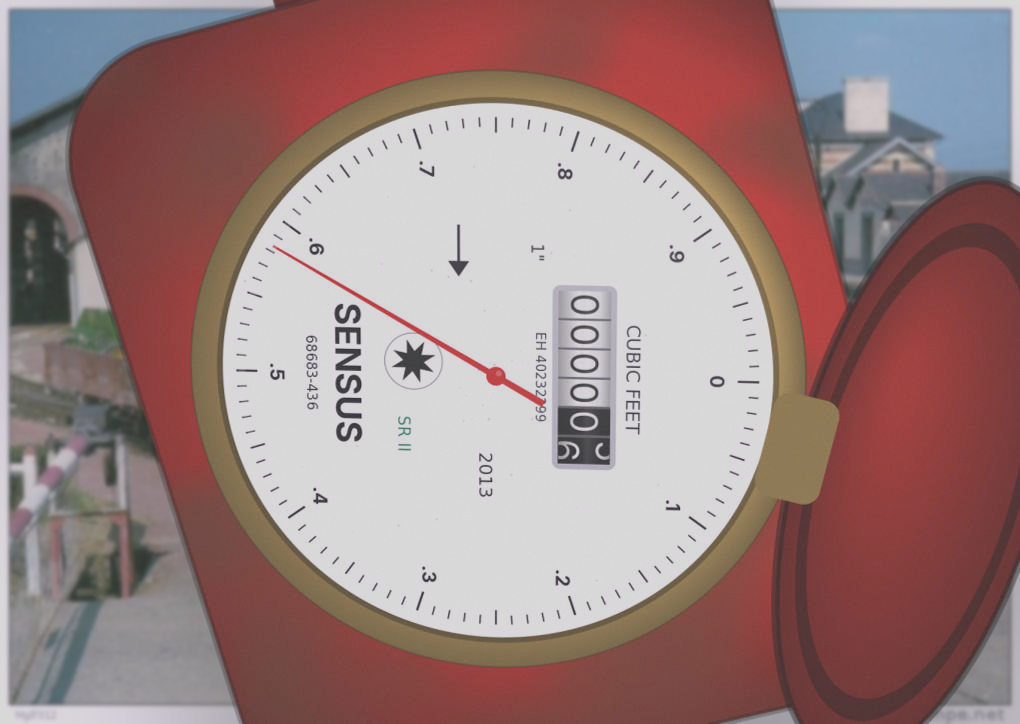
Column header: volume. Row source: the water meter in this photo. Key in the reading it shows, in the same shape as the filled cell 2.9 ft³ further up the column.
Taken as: 5.58 ft³
